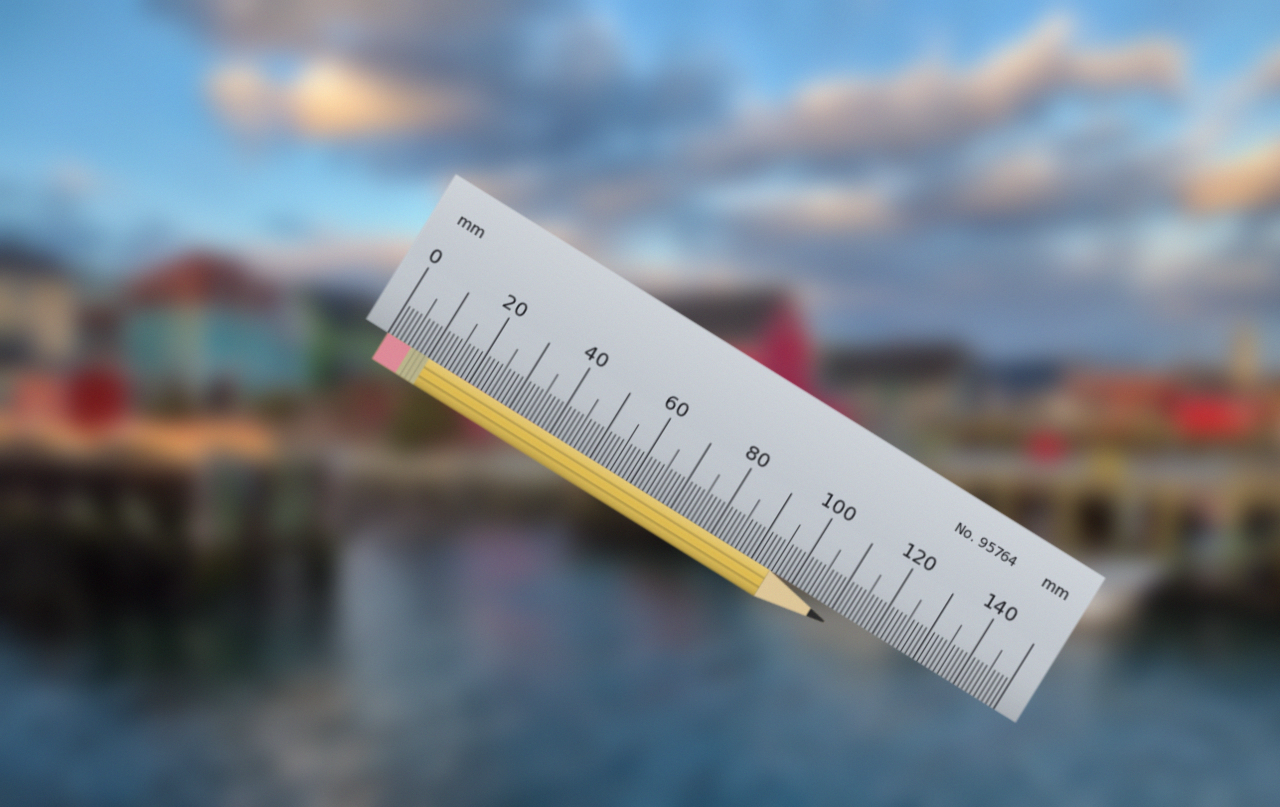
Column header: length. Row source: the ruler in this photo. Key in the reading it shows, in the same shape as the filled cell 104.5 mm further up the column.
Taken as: 110 mm
